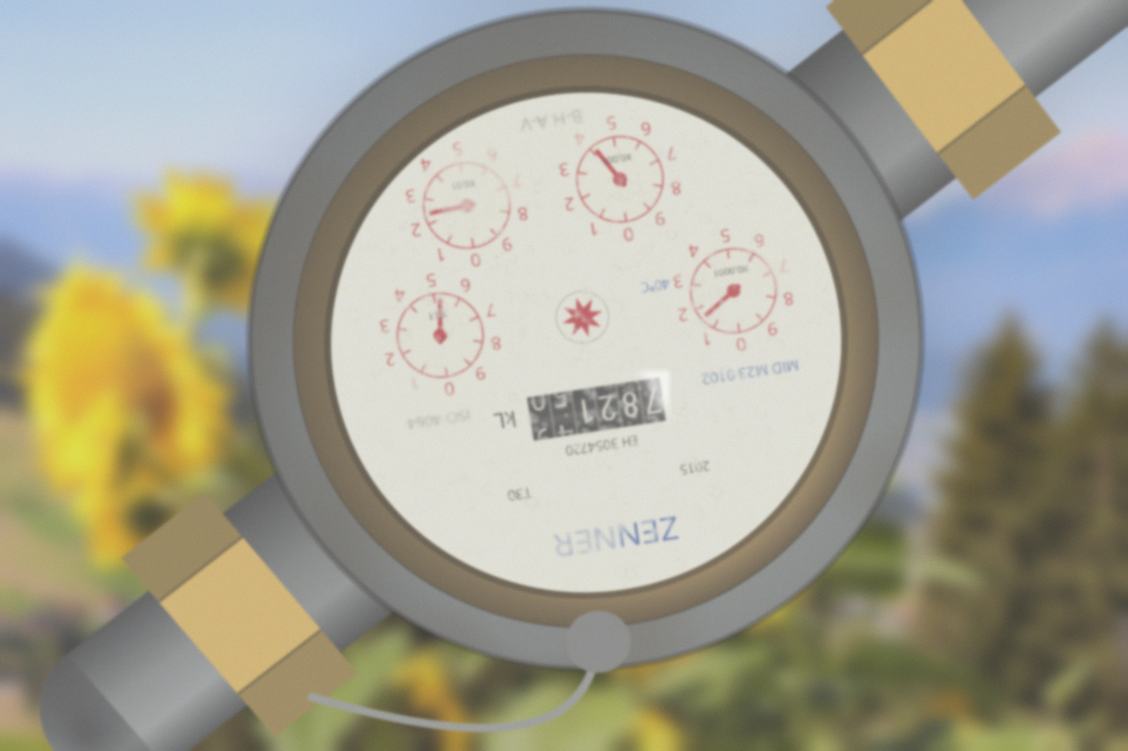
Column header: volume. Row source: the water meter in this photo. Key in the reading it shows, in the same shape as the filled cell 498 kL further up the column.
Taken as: 782149.5241 kL
